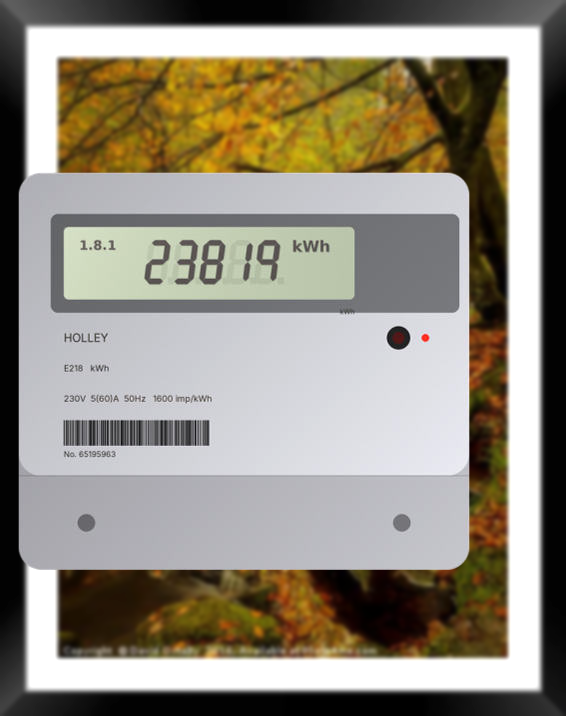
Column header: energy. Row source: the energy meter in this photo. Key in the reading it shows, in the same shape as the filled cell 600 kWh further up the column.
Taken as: 23819 kWh
